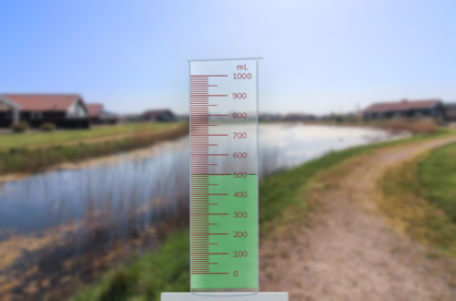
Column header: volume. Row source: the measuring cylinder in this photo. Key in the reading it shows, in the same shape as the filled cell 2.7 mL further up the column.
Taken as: 500 mL
